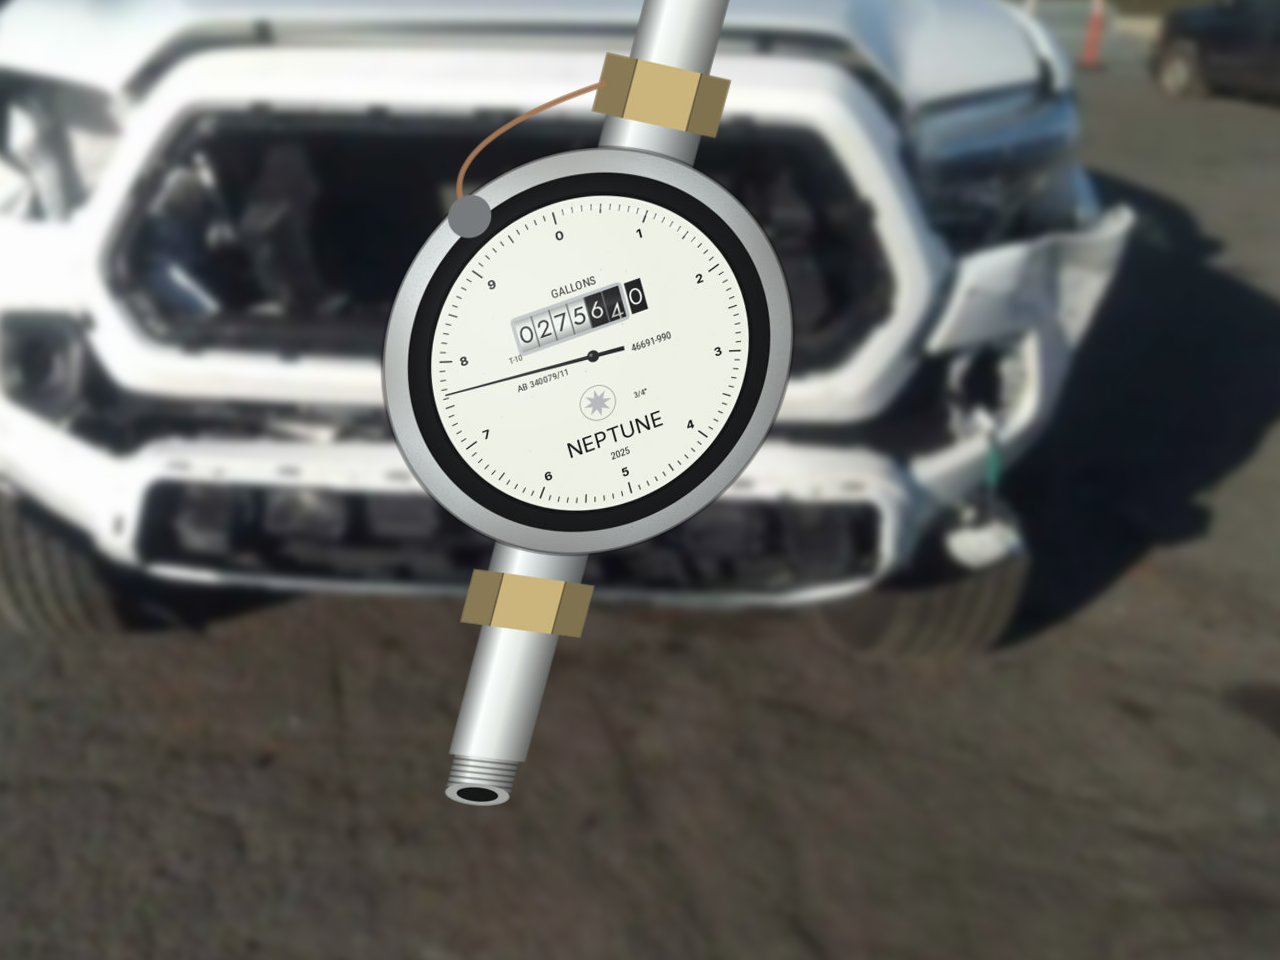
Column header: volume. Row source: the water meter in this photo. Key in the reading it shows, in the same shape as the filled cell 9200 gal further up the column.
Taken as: 275637.6 gal
